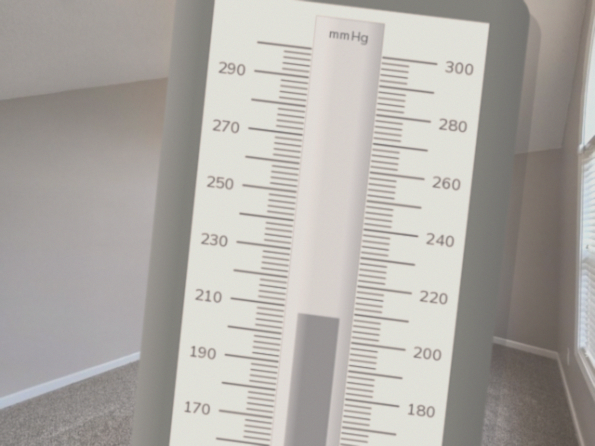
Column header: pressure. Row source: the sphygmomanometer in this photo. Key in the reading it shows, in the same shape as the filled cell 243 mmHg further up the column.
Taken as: 208 mmHg
